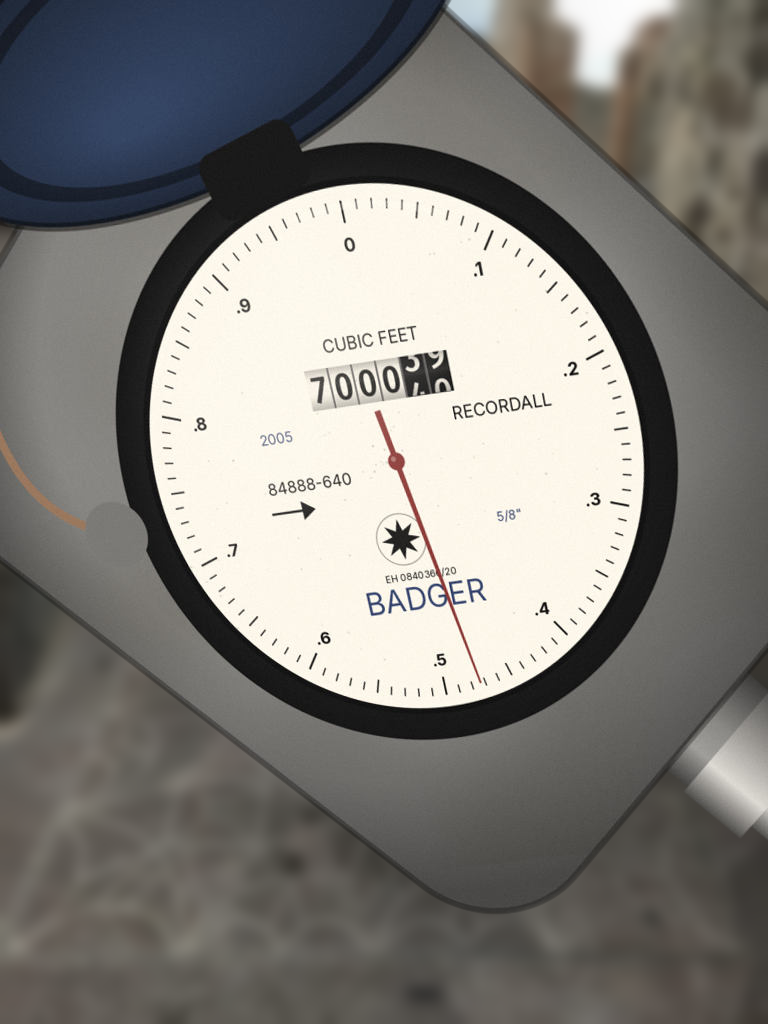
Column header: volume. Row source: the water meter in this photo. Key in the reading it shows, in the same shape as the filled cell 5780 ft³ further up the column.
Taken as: 700039.47 ft³
